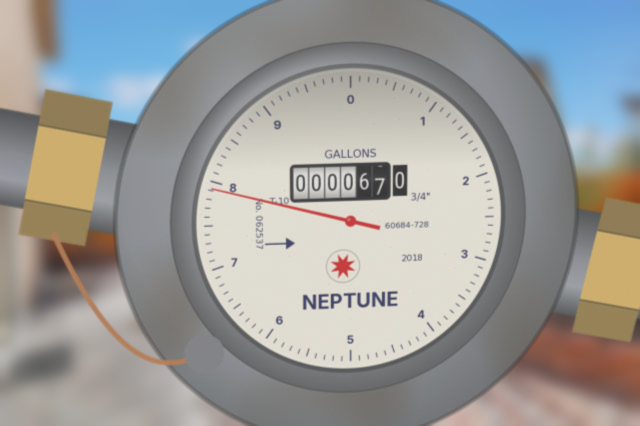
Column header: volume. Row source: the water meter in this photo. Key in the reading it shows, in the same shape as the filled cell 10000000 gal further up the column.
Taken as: 667.9 gal
